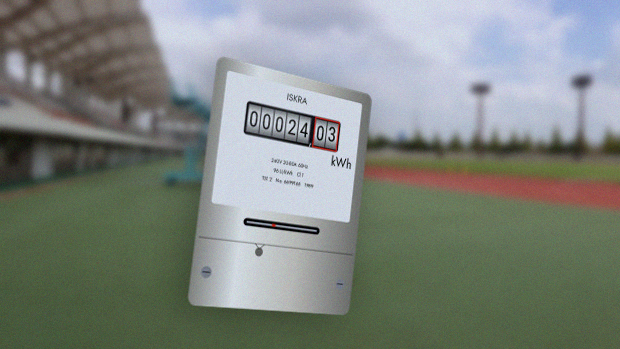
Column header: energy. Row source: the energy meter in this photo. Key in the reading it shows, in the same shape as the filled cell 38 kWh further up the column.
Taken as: 24.03 kWh
